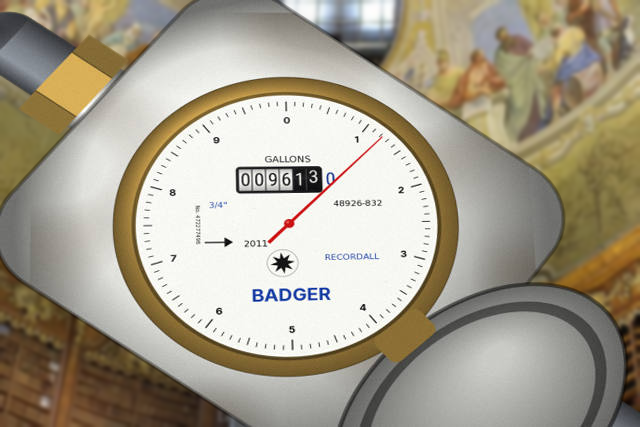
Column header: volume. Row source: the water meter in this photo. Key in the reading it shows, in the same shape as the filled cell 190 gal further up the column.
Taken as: 96131.2 gal
